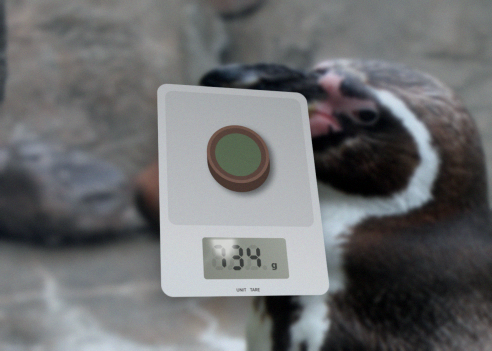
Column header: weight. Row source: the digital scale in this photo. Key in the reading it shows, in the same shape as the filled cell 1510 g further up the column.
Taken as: 734 g
